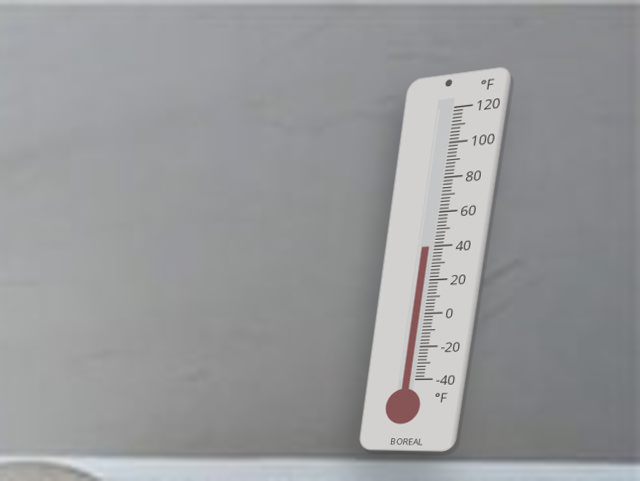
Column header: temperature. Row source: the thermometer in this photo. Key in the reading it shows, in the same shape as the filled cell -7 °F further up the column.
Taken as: 40 °F
